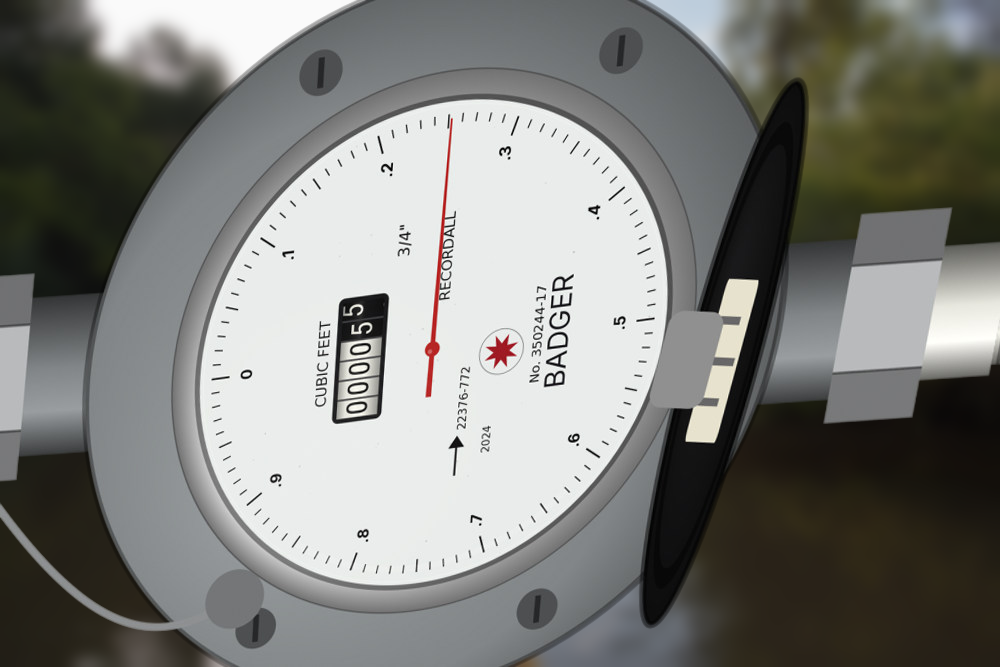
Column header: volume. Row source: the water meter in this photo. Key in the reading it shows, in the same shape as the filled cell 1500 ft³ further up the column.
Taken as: 55.25 ft³
